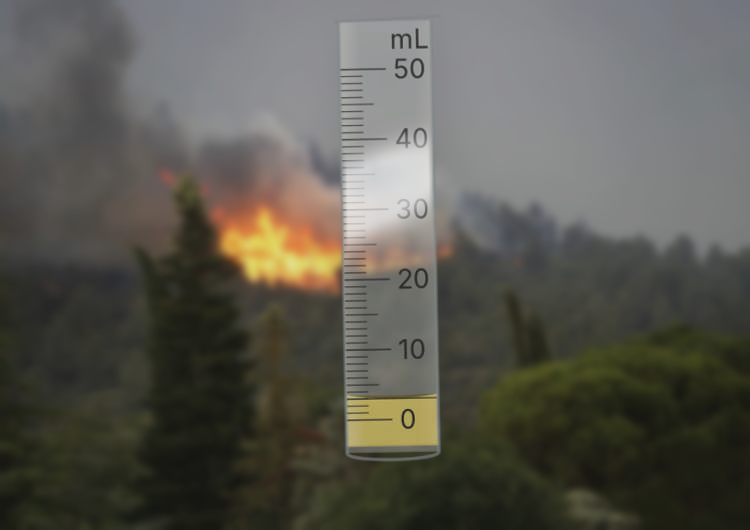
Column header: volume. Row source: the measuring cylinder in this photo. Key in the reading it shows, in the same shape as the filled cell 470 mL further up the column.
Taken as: 3 mL
